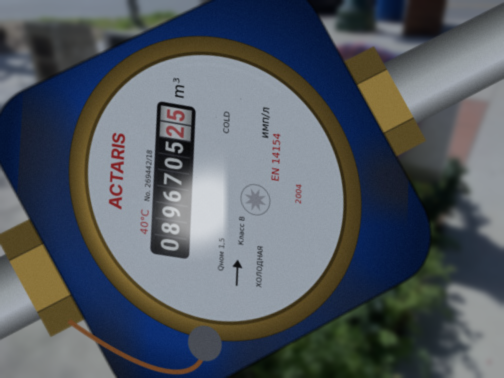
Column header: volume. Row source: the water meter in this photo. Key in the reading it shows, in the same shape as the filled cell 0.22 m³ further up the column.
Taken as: 896705.25 m³
